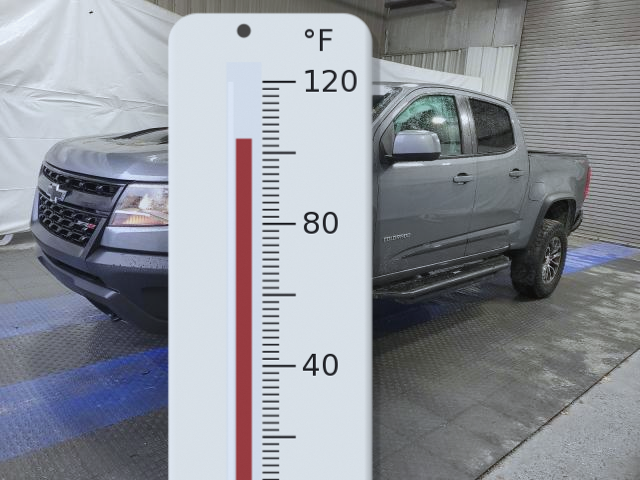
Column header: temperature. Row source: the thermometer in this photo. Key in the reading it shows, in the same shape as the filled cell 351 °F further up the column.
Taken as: 104 °F
